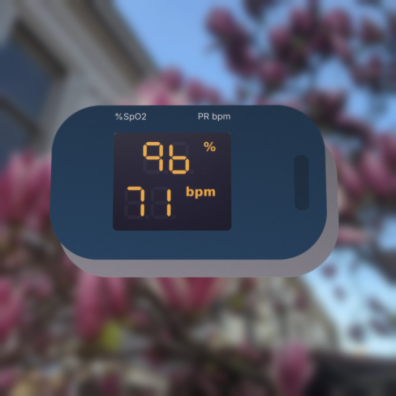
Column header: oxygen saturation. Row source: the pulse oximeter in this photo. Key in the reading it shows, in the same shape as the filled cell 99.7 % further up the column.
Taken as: 96 %
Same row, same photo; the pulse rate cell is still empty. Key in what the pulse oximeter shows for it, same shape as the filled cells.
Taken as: 71 bpm
